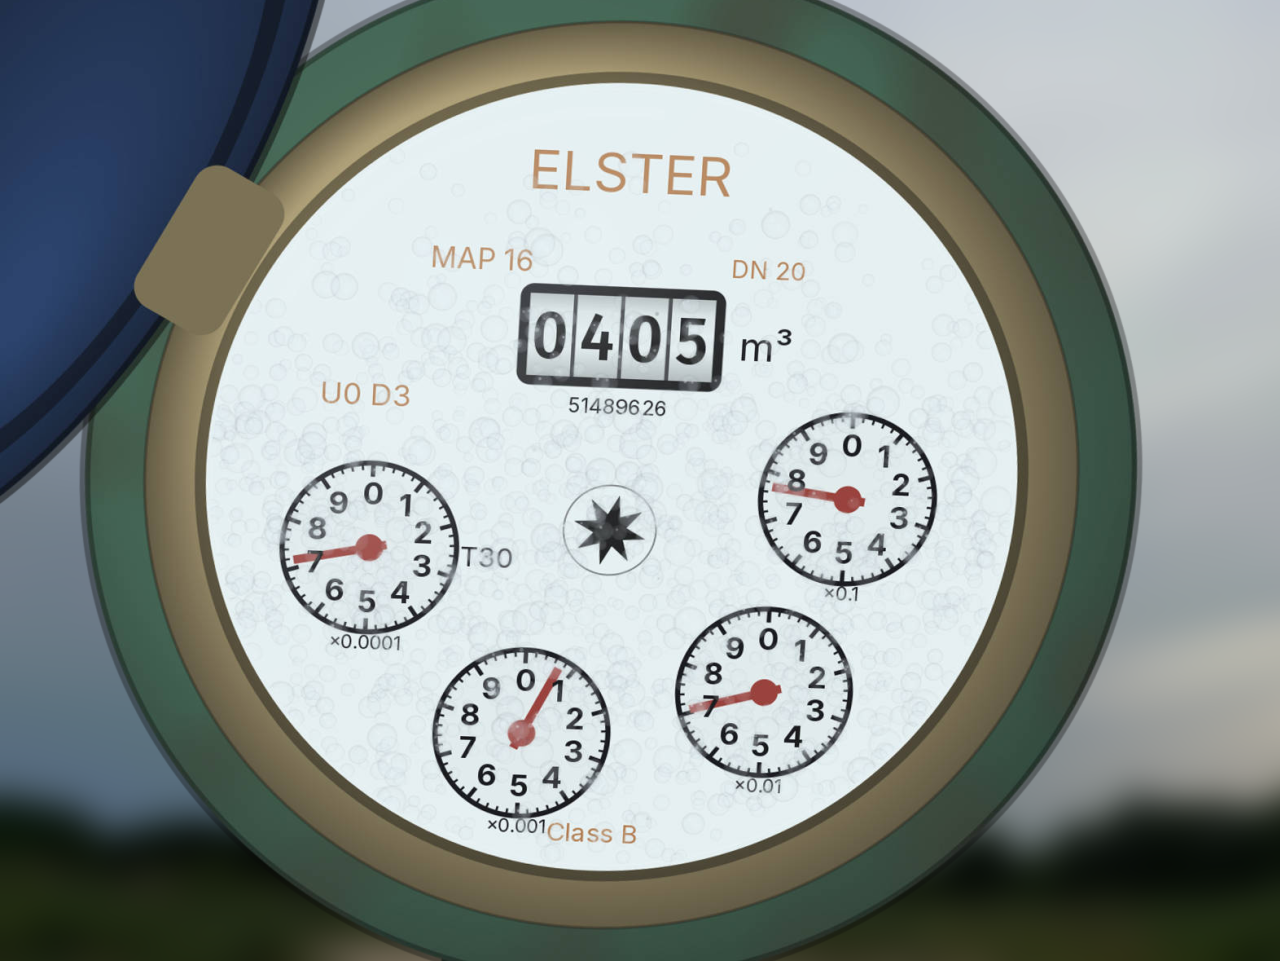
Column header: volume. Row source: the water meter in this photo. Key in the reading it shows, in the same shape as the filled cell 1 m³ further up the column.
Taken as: 405.7707 m³
